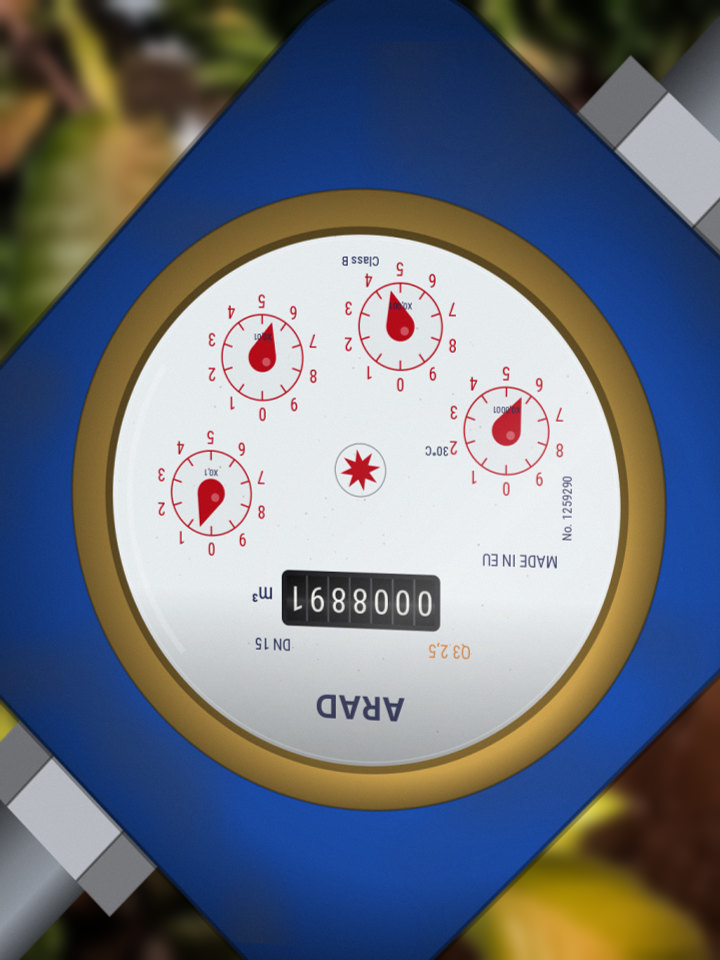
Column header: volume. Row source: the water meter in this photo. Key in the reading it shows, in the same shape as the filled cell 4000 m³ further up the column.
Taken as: 8891.0545 m³
